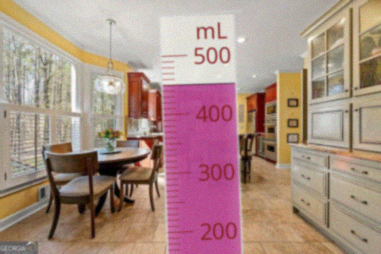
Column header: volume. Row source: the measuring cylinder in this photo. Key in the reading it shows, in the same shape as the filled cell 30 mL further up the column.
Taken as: 450 mL
